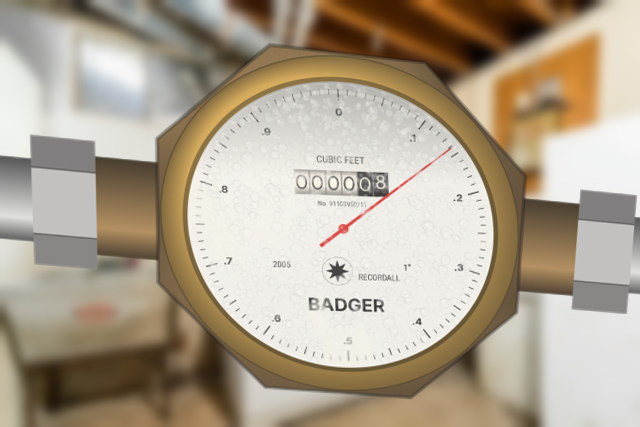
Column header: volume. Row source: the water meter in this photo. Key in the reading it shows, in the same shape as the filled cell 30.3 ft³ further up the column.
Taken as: 8.14 ft³
